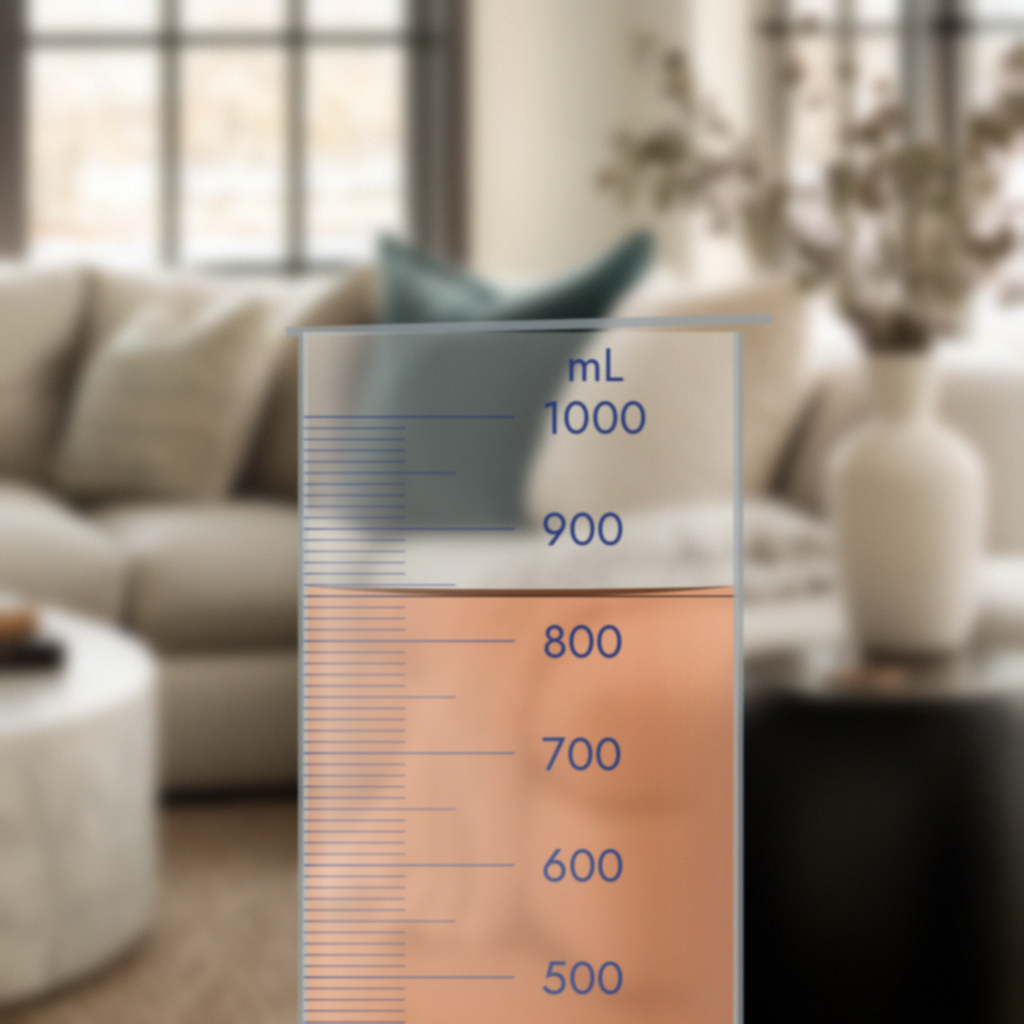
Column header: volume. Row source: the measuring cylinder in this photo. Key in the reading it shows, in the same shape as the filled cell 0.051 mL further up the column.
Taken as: 840 mL
